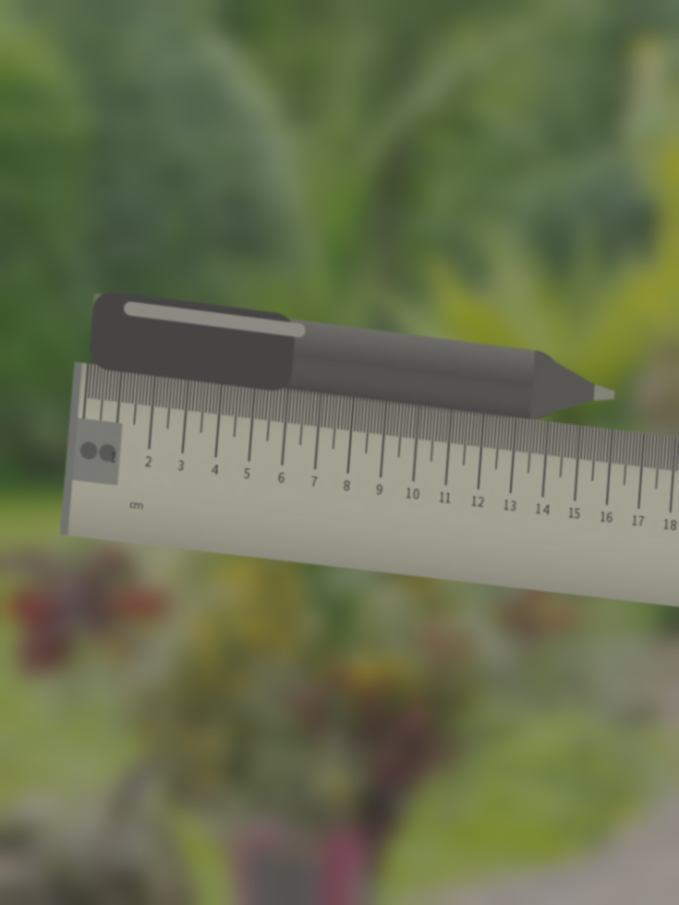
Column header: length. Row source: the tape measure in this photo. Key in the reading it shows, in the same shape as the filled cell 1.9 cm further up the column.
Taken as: 16 cm
